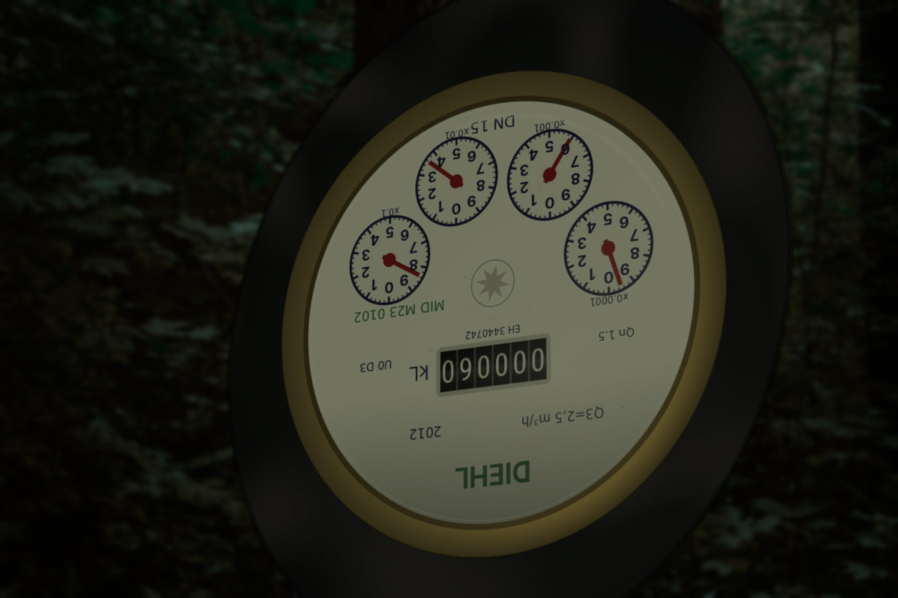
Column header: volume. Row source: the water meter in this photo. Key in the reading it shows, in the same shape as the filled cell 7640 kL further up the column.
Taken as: 60.8359 kL
